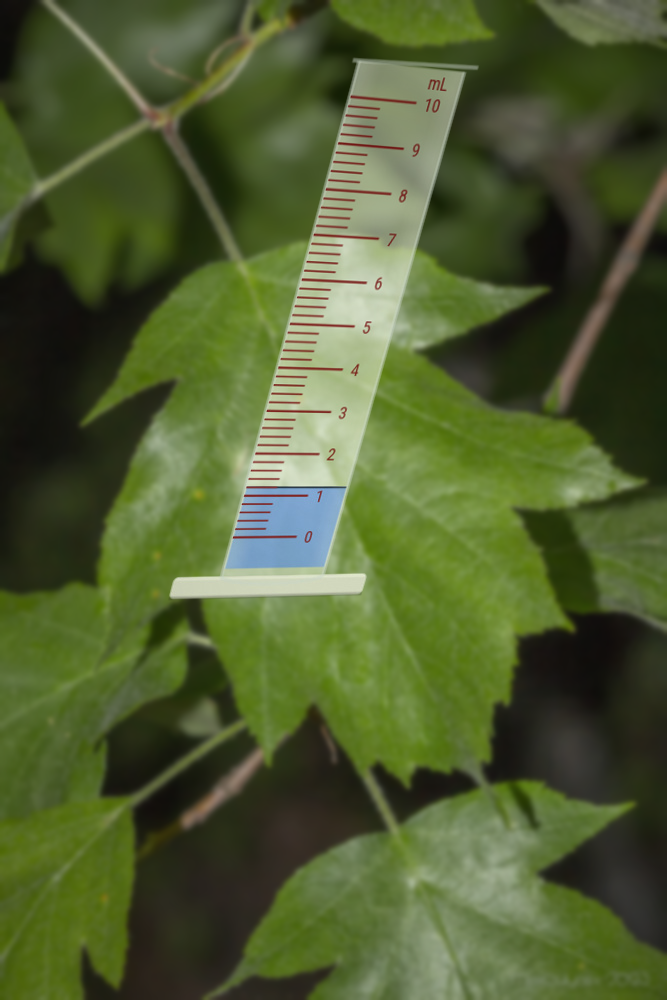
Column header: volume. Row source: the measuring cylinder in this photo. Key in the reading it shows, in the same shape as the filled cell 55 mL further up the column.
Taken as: 1.2 mL
